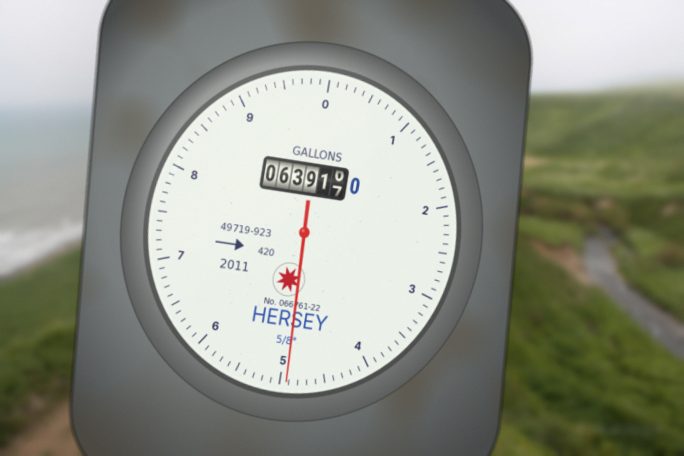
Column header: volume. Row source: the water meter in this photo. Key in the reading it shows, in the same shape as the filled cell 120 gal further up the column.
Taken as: 639164.9 gal
